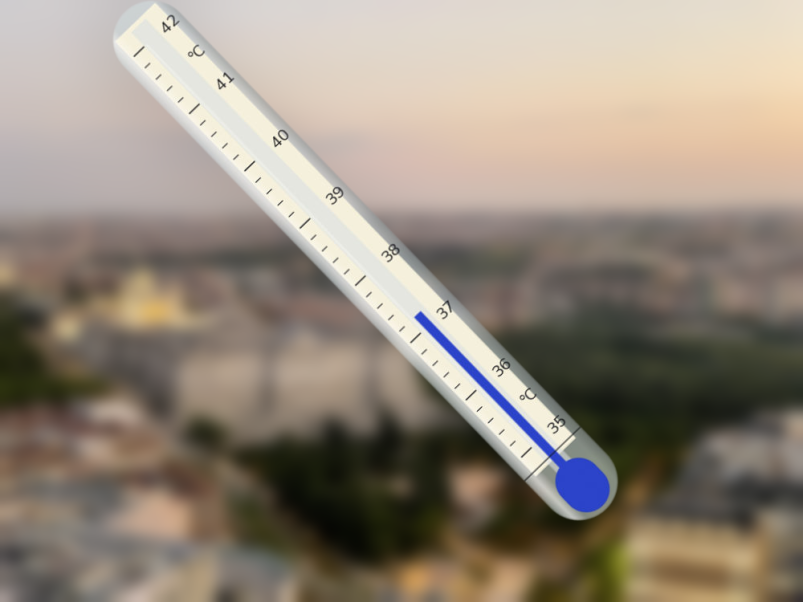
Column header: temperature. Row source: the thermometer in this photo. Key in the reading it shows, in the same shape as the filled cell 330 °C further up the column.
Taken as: 37.2 °C
